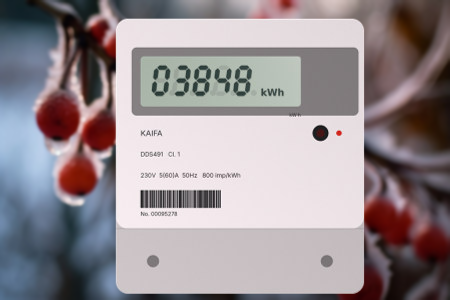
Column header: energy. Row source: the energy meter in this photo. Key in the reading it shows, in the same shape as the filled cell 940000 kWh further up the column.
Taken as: 3848 kWh
